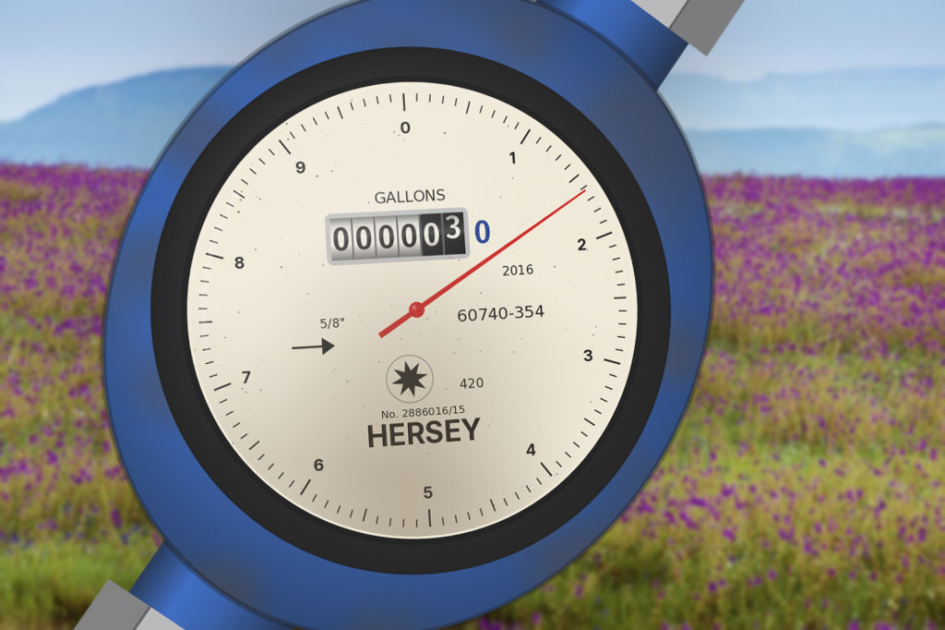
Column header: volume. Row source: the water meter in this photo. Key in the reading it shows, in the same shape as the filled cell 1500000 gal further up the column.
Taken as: 31.6 gal
